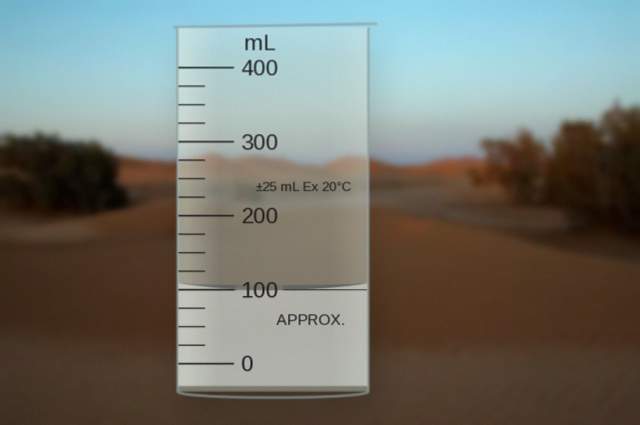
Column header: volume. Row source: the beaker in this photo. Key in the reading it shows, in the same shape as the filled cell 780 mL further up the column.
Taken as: 100 mL
